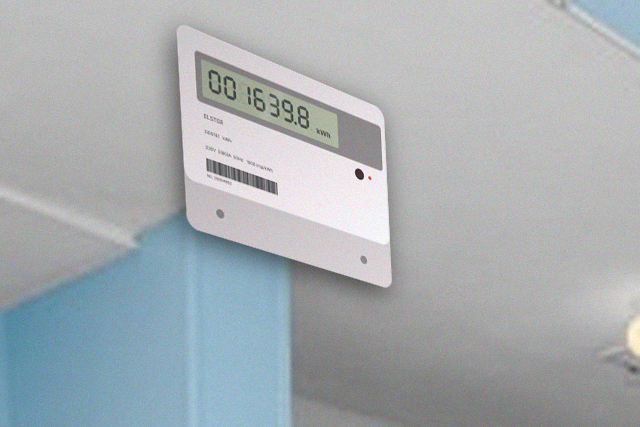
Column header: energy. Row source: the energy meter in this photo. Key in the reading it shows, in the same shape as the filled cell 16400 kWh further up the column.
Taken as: 1639.8 kWh
